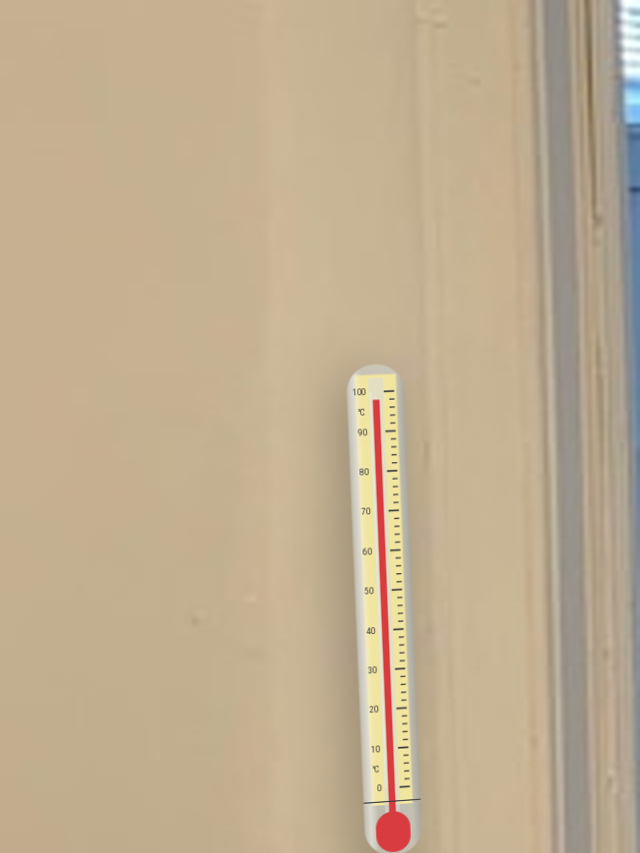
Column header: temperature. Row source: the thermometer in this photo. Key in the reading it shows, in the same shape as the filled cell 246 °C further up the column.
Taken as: 98 °C
